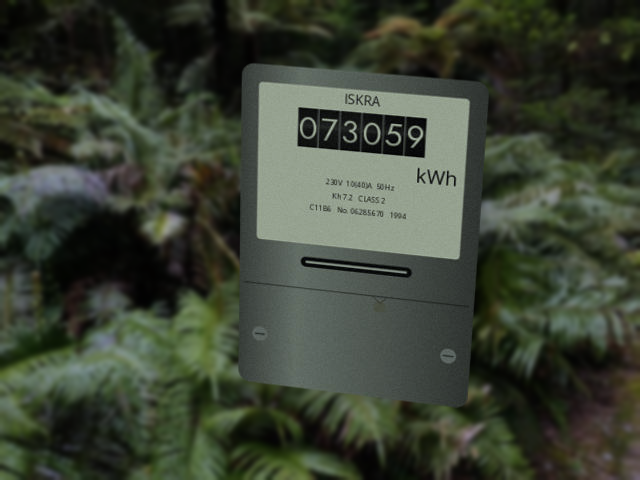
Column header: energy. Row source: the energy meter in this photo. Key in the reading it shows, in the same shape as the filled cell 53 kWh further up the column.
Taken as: 73059 kWh
